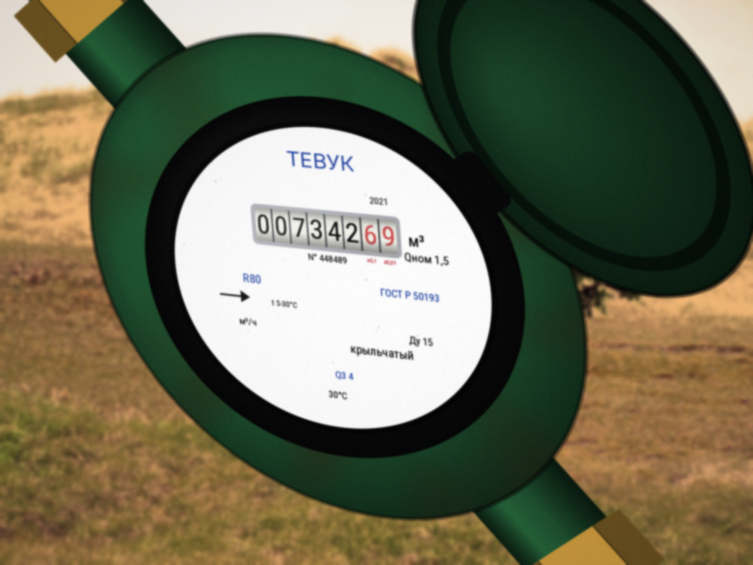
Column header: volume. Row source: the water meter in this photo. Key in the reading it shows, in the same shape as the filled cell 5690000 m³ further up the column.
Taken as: 7342.69 m³
